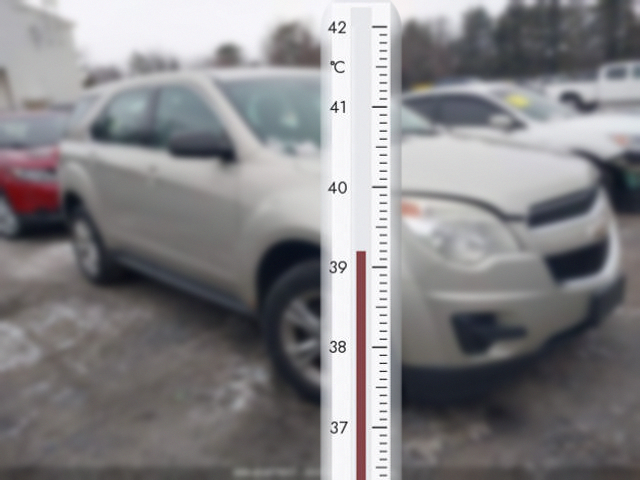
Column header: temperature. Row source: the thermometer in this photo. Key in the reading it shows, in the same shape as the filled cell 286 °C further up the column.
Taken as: 39.2 °C
